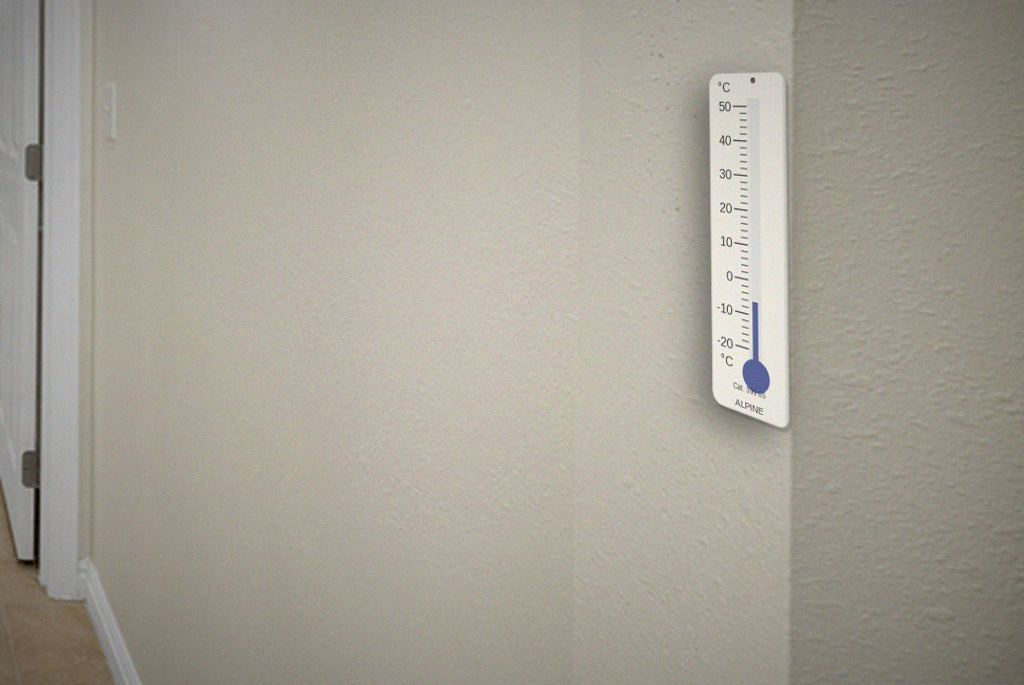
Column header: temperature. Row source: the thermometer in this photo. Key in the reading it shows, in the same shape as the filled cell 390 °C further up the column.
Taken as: -6 °C
